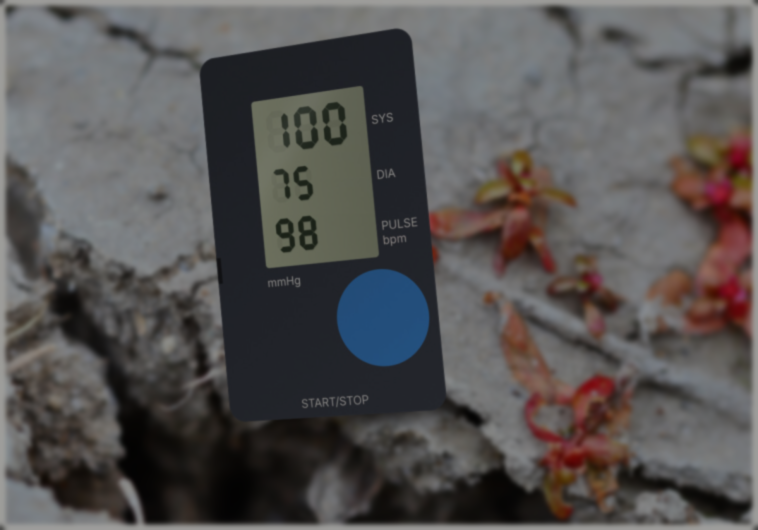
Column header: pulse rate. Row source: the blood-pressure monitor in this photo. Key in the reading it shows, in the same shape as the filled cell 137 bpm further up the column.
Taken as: 98 bpm
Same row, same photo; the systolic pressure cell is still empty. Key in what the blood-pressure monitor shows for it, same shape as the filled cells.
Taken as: 100 mmHg
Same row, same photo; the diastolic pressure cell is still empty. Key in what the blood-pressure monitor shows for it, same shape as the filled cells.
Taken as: 75 mmHg
